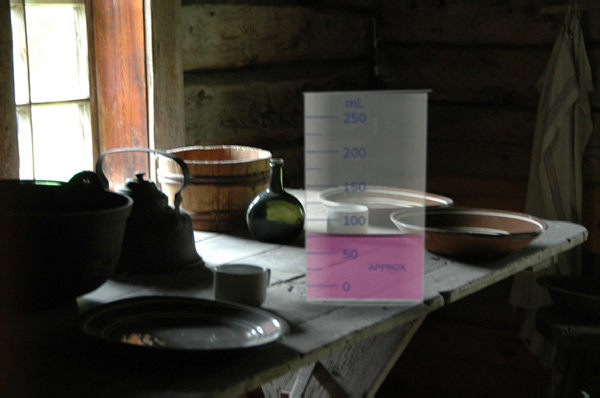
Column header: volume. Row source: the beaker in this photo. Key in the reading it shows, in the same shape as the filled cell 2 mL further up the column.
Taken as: 75 mL
